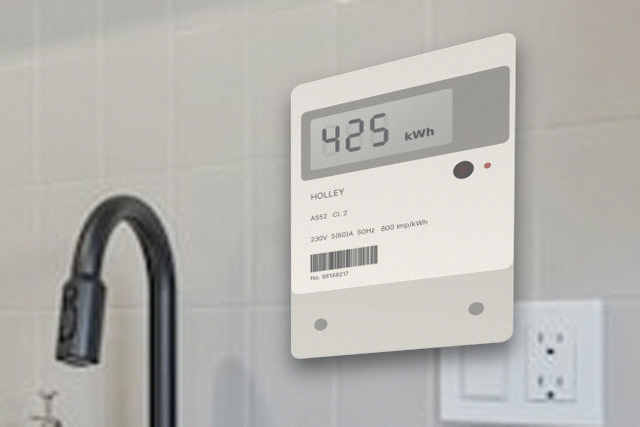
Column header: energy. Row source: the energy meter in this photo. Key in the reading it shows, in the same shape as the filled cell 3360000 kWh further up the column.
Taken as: 425 kWh
